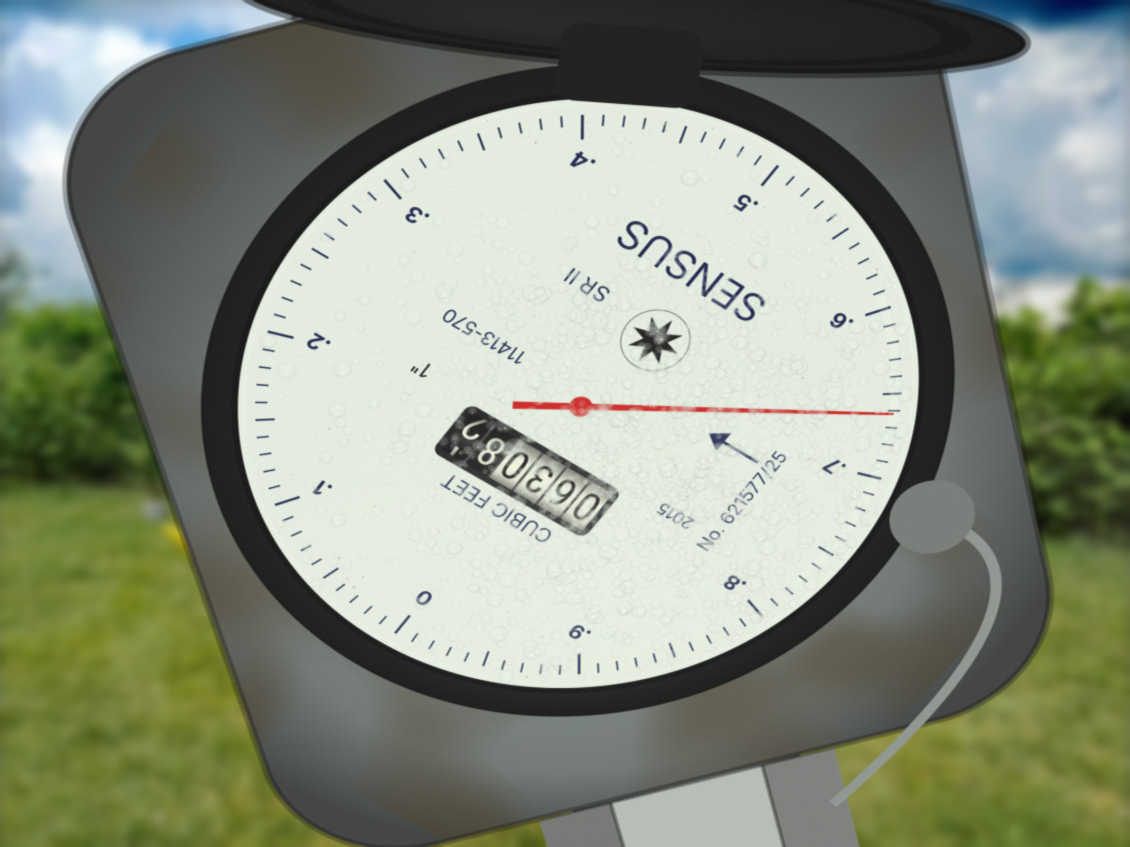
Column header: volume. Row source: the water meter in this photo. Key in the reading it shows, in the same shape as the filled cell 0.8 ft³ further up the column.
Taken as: 63081.66 ft³
